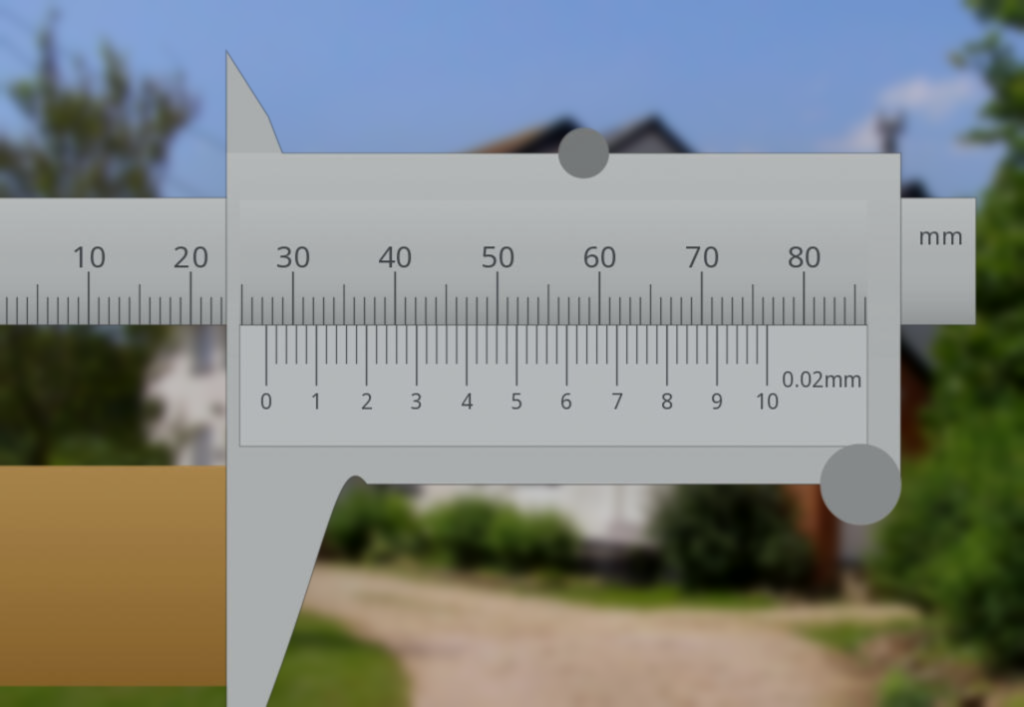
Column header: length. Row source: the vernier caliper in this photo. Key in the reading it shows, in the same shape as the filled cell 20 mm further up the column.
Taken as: 27.4 mm
